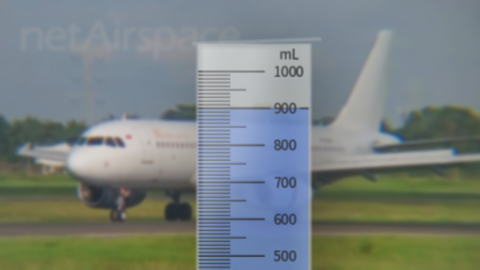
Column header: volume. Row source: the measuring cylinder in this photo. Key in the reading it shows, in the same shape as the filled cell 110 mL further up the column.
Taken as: 900 mL
